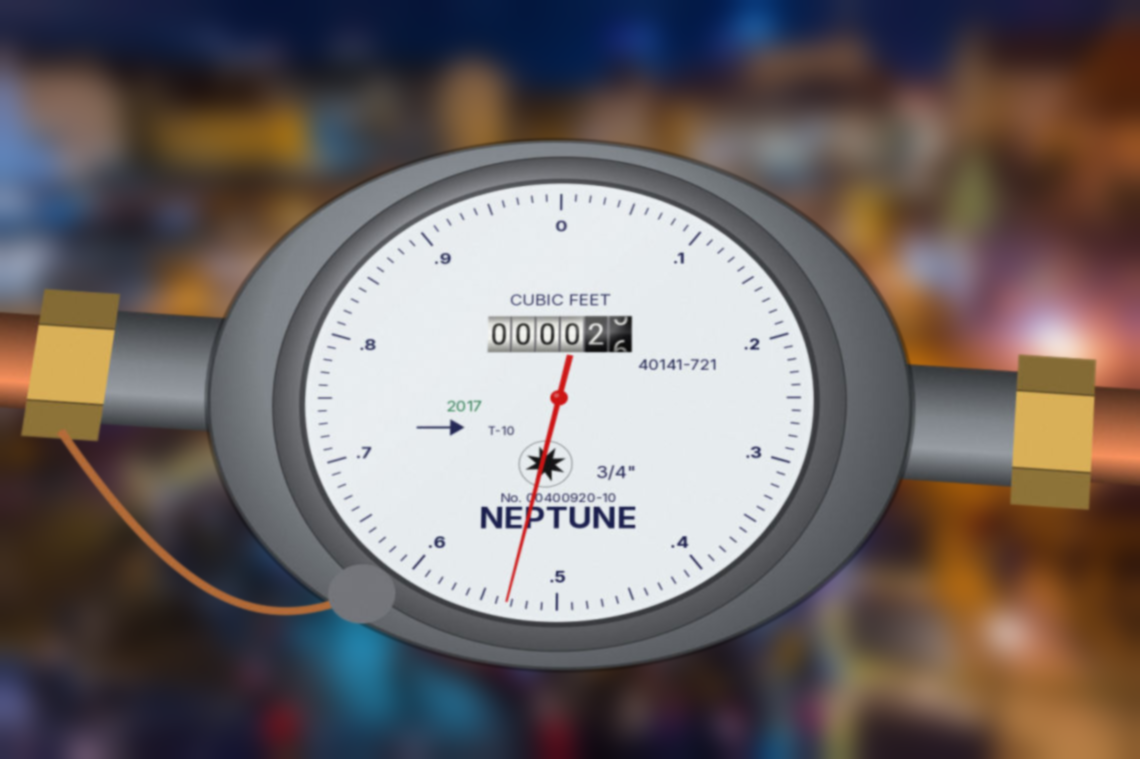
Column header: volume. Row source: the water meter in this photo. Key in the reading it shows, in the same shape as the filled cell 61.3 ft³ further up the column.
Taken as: 25.53 ft³
